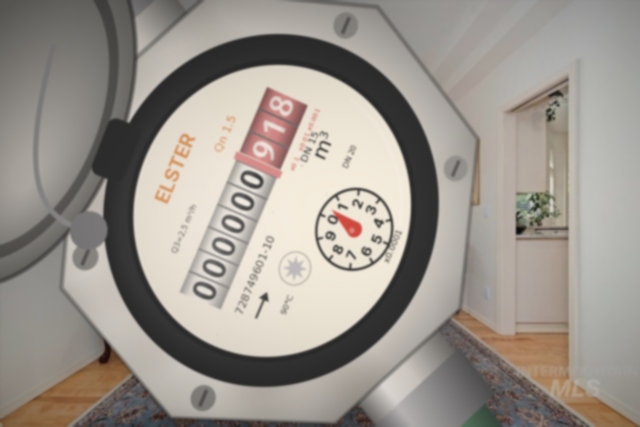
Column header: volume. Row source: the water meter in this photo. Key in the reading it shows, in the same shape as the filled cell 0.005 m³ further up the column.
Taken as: 0.9180 m³
